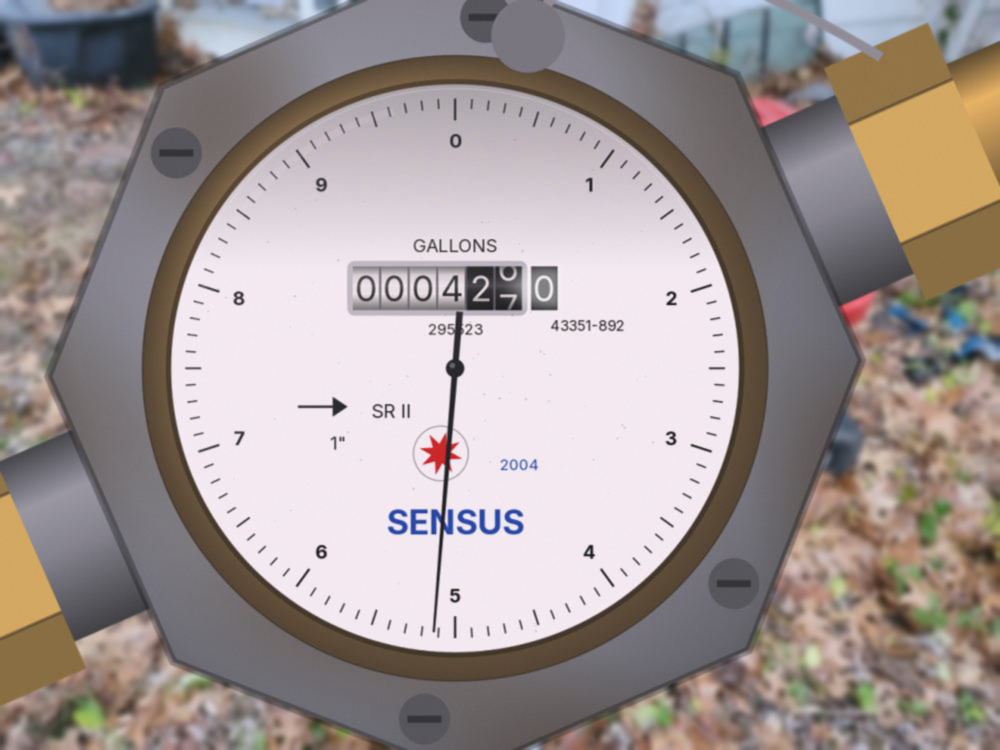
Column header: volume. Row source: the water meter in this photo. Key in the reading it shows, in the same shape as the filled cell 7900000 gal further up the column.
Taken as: 4265.1 gal
